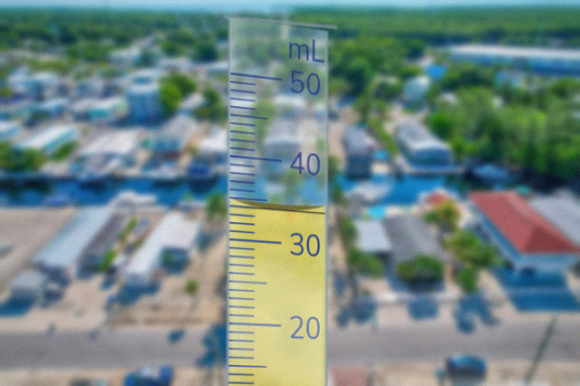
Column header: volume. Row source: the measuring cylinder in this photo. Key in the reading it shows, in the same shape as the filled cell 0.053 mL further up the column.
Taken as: 34 mL
